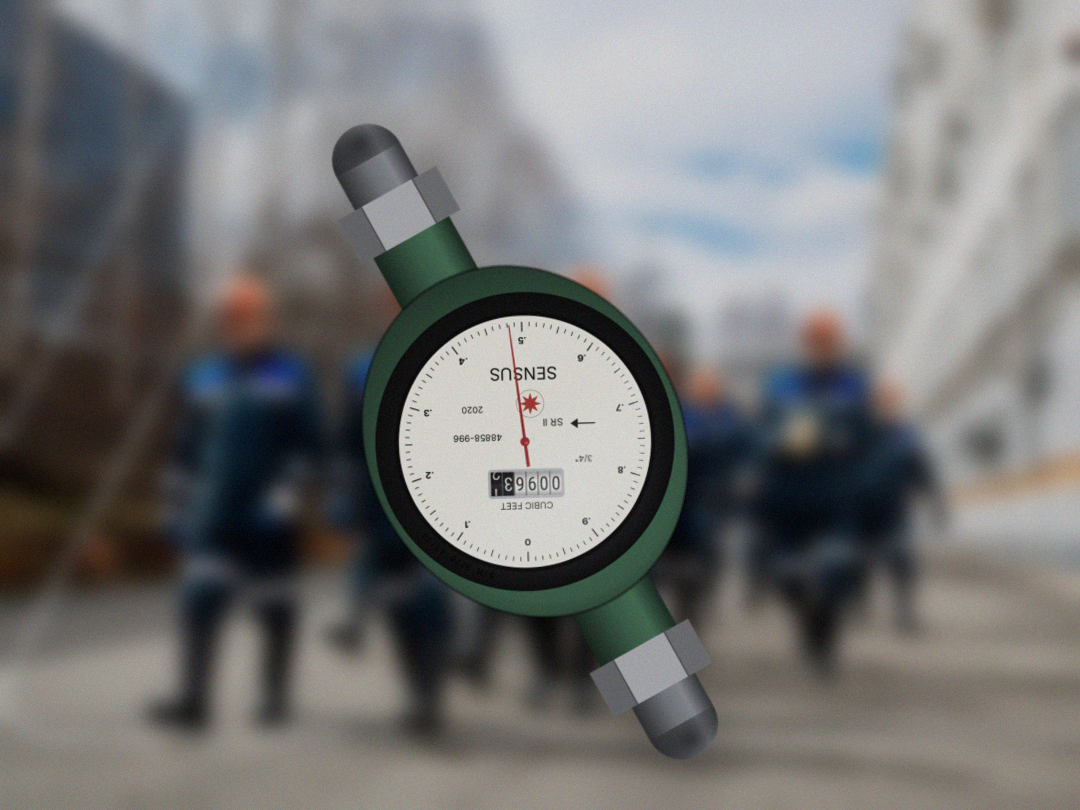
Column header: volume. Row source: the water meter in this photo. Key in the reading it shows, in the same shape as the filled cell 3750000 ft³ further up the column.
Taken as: 9631.48 ft³
